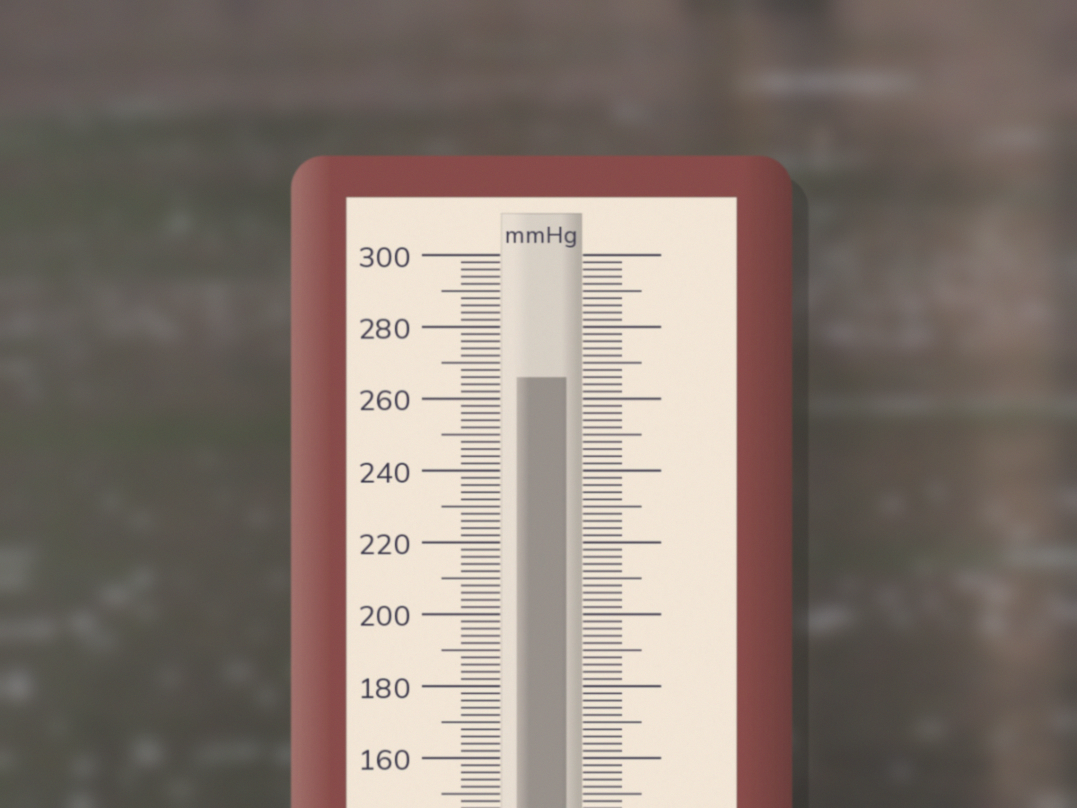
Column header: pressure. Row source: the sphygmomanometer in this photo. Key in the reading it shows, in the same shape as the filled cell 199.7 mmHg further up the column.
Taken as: 266 mmHg
